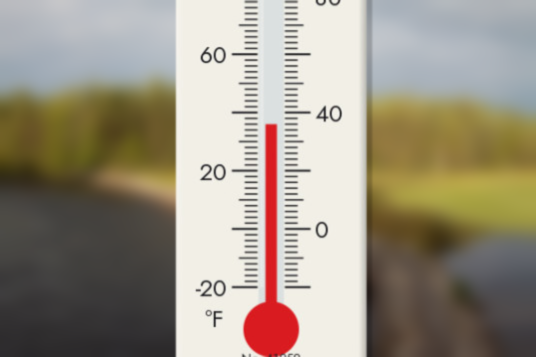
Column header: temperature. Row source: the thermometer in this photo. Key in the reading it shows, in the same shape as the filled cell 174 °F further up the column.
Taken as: 36 °F
